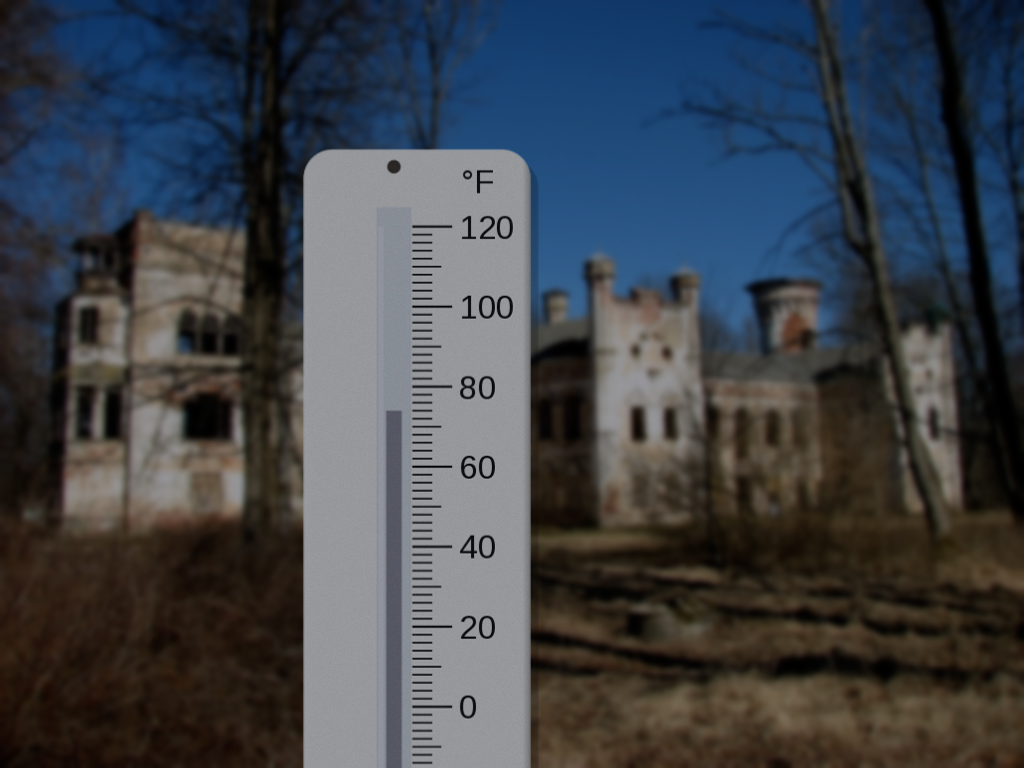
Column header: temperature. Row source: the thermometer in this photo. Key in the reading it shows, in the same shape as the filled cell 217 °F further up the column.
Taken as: 74 °F
